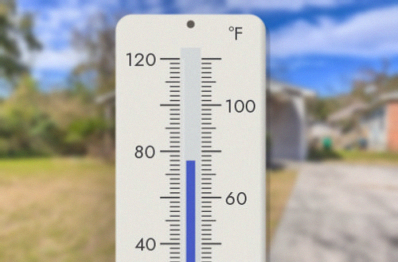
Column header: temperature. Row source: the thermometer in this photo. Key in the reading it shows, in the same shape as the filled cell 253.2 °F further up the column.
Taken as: 76 °F
